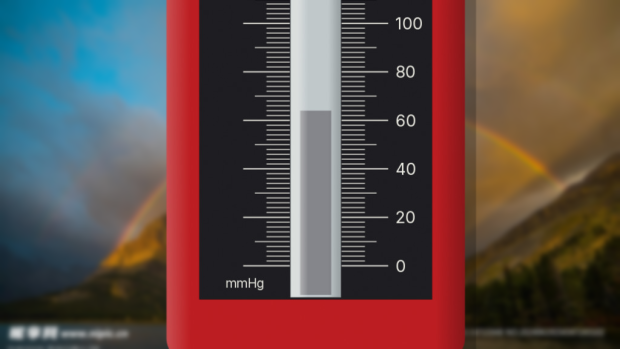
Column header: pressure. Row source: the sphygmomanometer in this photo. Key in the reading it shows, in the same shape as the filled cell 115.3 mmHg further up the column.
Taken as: 64 mmHg
